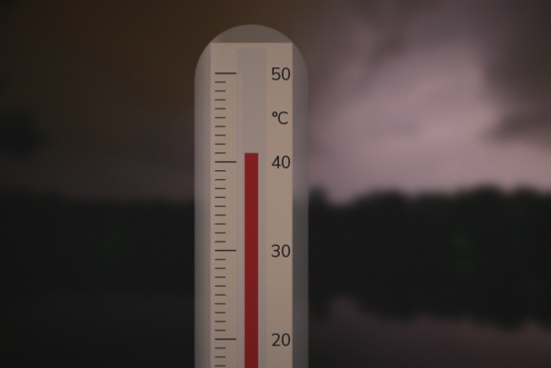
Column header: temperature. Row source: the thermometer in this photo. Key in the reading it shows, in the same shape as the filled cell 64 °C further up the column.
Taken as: 41 °C
